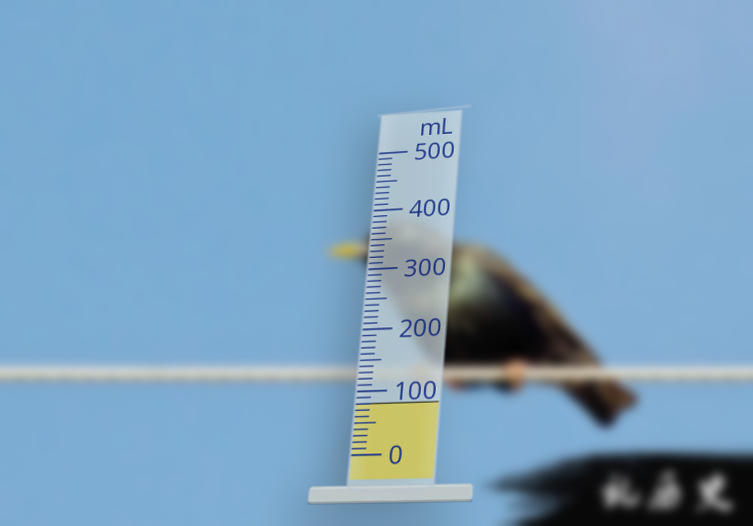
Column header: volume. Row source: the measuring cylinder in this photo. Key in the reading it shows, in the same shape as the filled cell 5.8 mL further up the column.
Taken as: 80 mL
